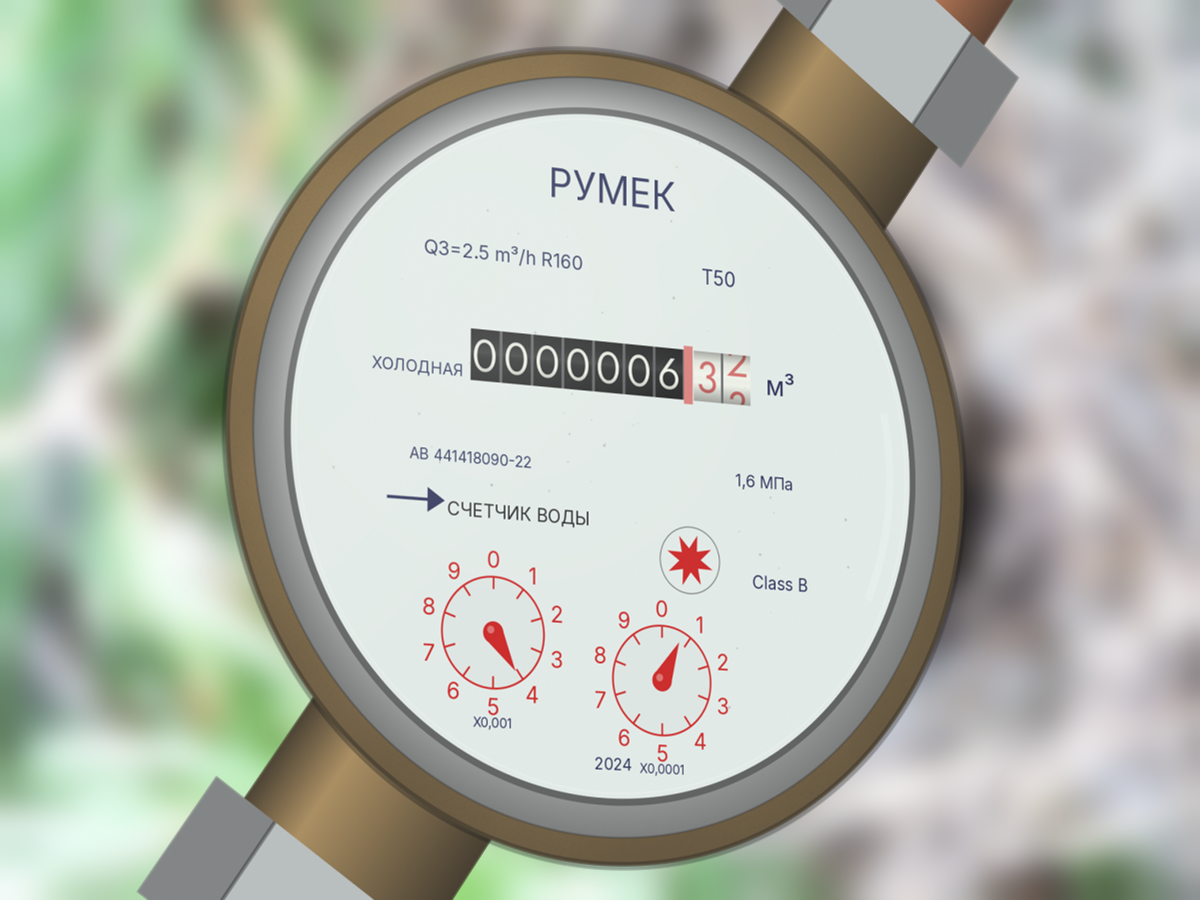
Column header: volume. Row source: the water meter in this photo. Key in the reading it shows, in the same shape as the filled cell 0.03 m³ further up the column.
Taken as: 6.3240 m³
